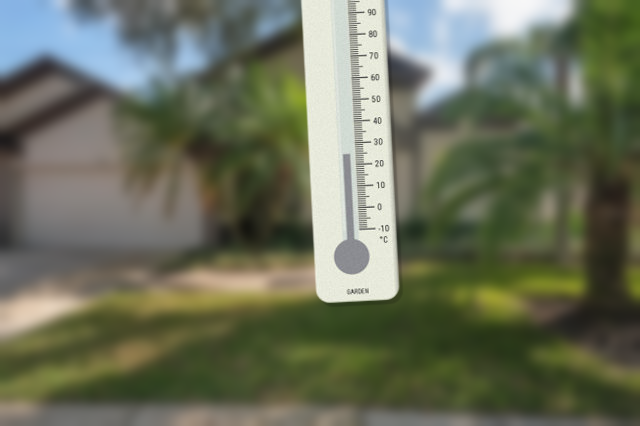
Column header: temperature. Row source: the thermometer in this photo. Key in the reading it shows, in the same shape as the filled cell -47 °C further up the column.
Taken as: 25 °C
